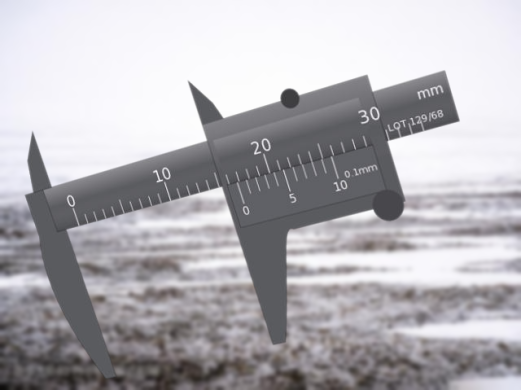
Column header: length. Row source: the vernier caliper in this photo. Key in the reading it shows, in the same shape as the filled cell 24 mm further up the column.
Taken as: 16.8 mm
